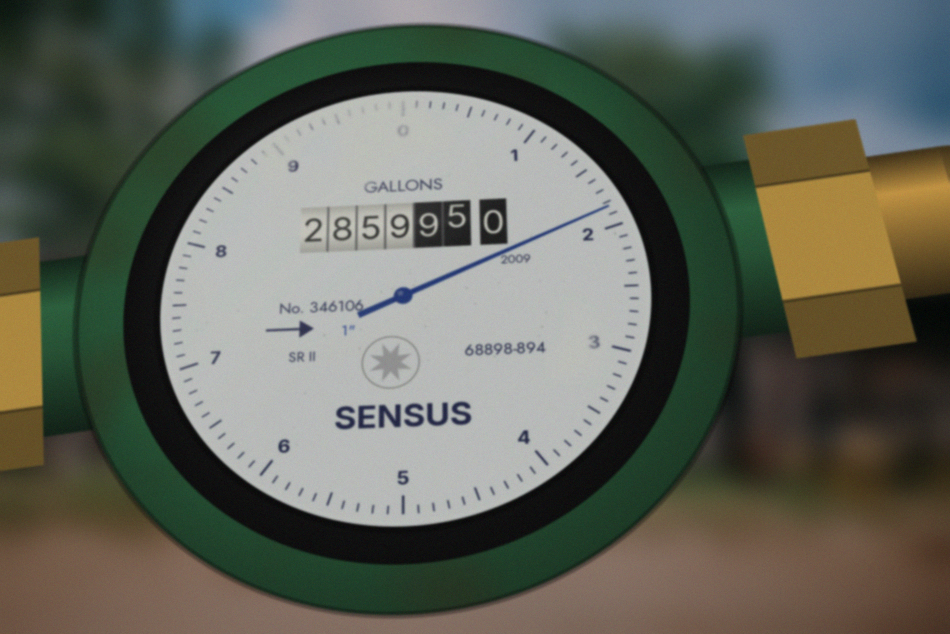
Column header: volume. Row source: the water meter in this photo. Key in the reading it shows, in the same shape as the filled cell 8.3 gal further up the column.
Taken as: 2859951.8 gal
